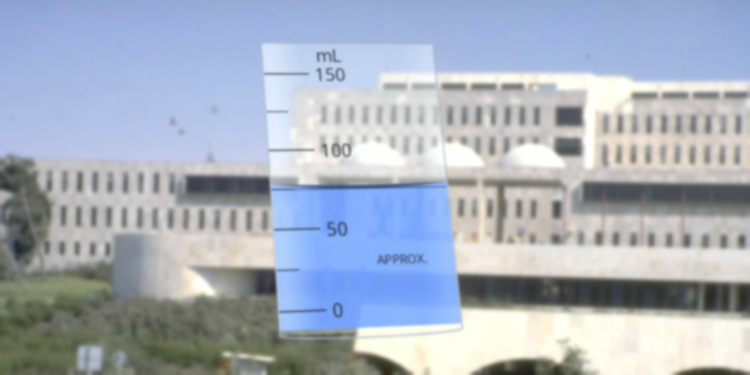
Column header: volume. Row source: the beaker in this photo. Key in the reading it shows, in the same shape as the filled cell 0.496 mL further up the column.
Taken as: 75 mL
